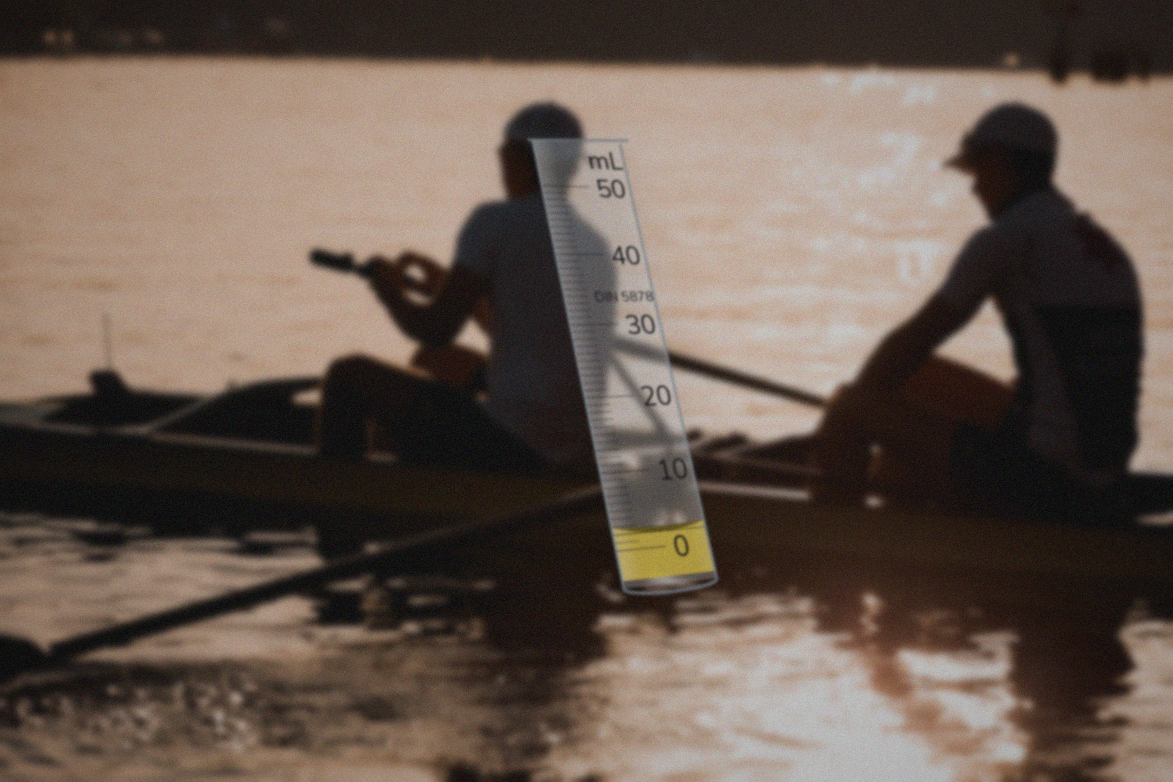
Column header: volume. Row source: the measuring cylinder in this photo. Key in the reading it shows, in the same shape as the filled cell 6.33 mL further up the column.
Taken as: 2 mL
